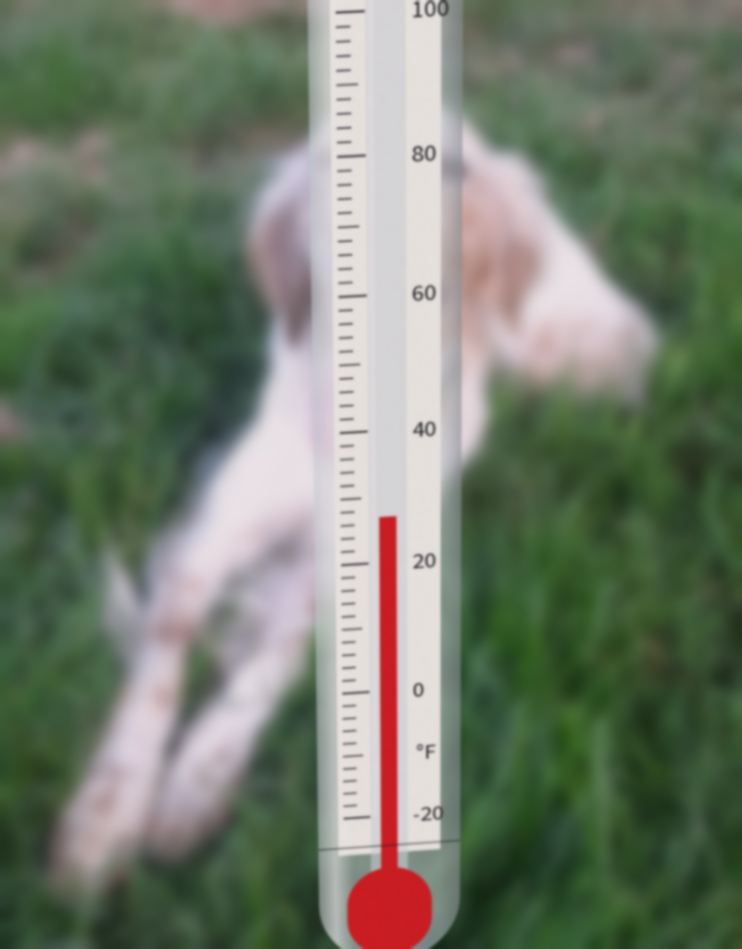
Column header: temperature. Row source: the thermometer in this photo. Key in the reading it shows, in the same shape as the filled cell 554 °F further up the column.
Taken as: 27 °F
